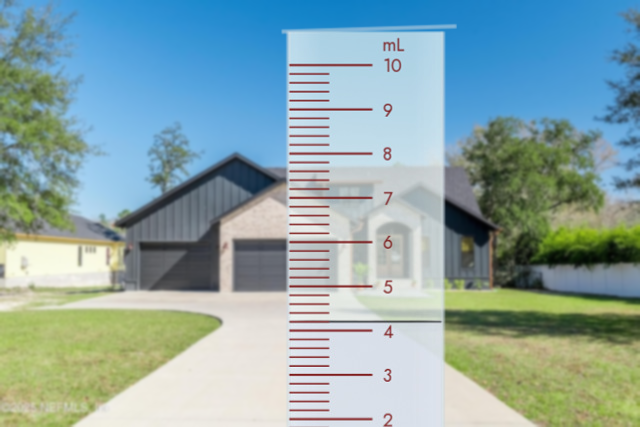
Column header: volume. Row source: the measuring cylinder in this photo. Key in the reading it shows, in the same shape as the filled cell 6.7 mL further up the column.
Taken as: 4.2 mL
